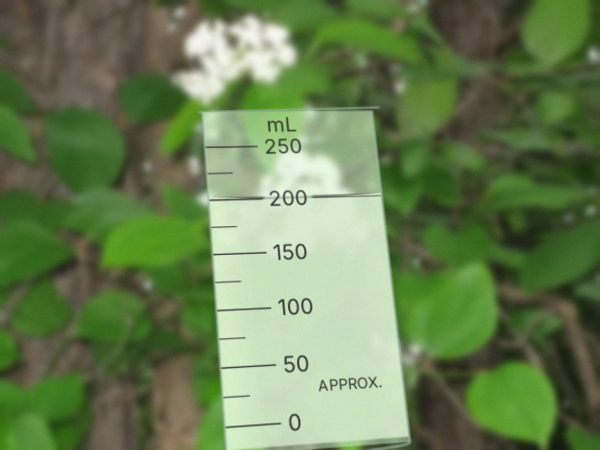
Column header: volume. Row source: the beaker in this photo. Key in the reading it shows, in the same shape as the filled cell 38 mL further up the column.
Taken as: 200 mL
